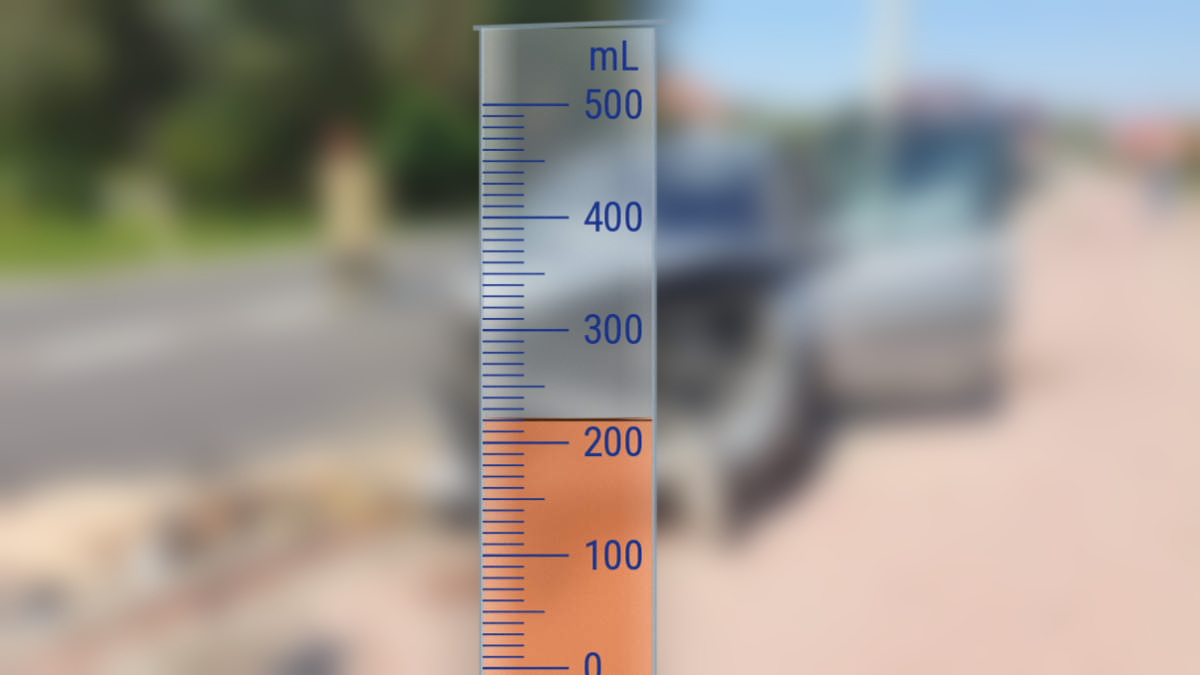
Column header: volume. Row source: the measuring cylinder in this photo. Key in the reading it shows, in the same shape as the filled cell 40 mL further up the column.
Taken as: 220 mL
